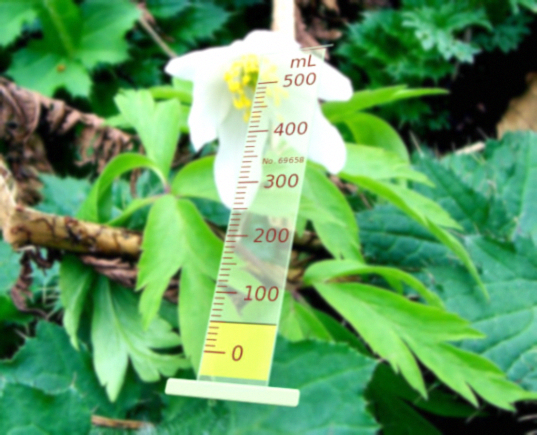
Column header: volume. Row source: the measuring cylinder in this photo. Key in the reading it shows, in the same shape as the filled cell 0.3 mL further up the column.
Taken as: 50 mL
